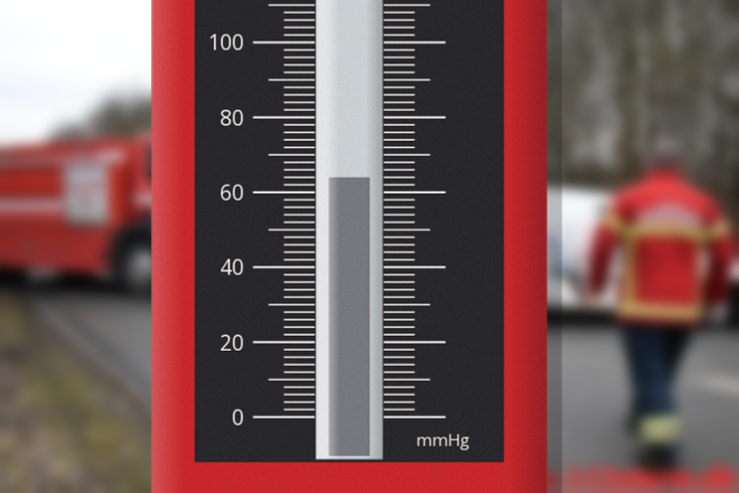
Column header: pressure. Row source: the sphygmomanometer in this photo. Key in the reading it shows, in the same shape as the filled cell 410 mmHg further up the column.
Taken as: 64 mmHg
